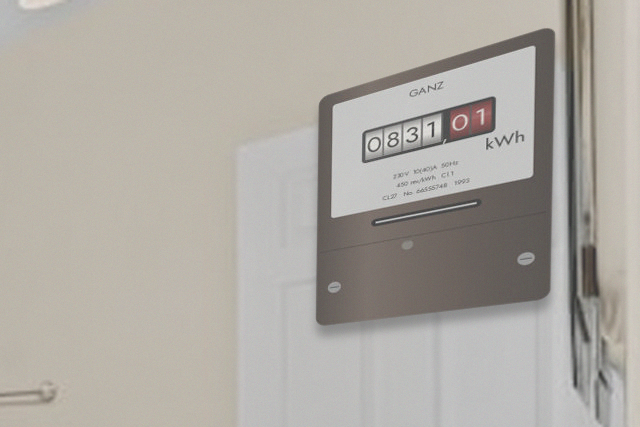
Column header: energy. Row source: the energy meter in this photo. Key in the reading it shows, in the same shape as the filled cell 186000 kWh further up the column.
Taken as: 831.01 kWh
